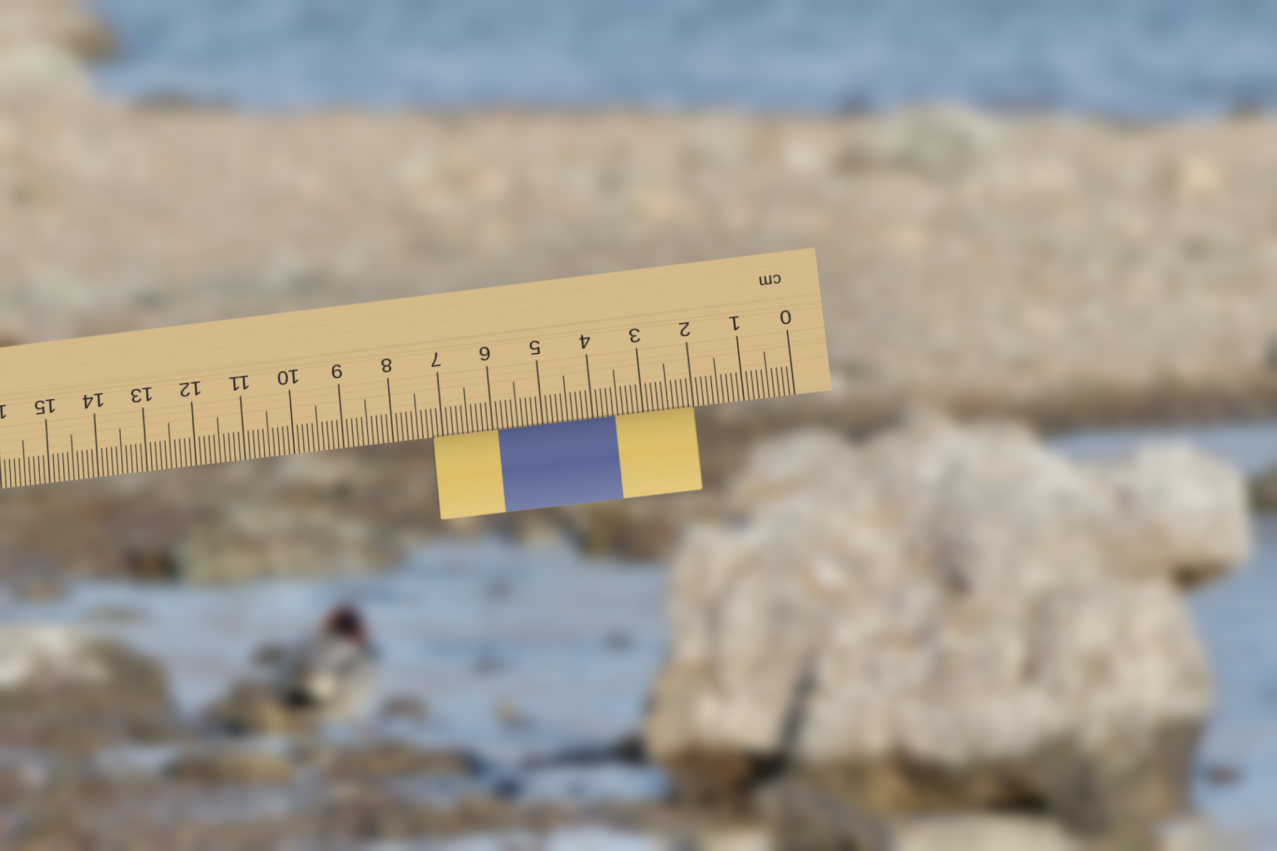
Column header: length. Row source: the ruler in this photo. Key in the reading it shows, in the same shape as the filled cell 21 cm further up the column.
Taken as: 5.2 cm
